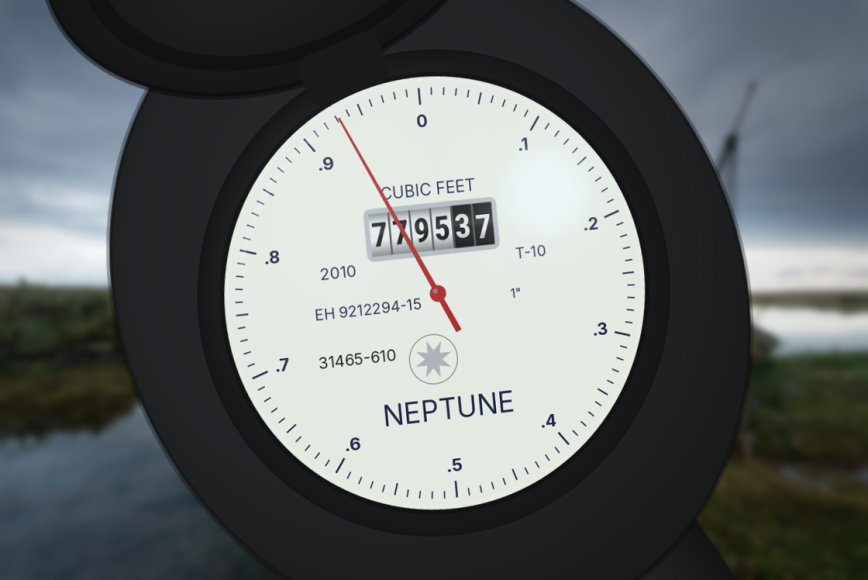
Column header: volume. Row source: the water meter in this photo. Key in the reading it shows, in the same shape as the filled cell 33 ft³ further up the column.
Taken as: 779536.93 ft³
